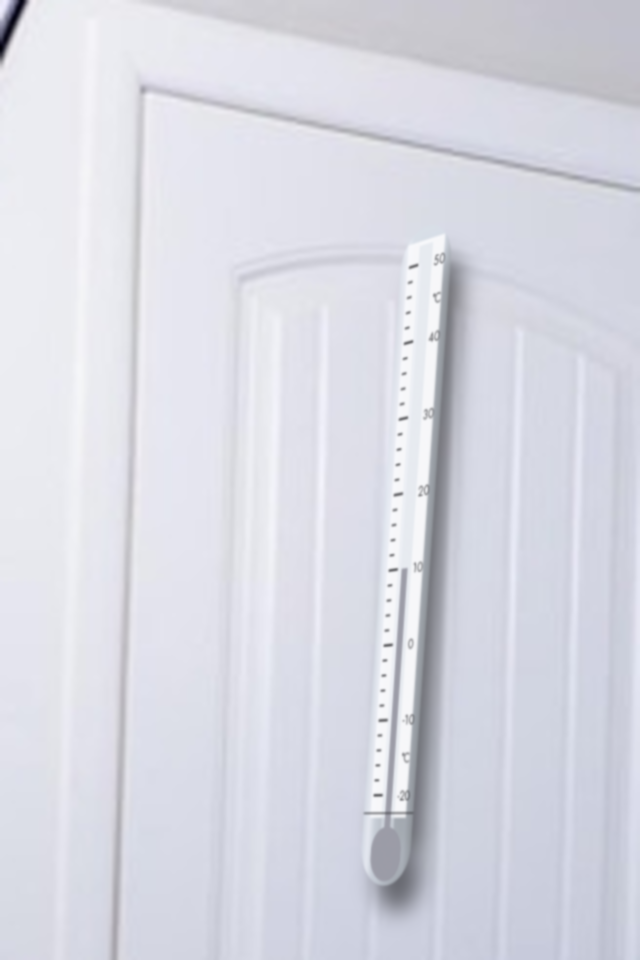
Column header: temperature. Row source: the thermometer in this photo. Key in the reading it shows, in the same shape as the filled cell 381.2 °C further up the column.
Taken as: 10 °C
